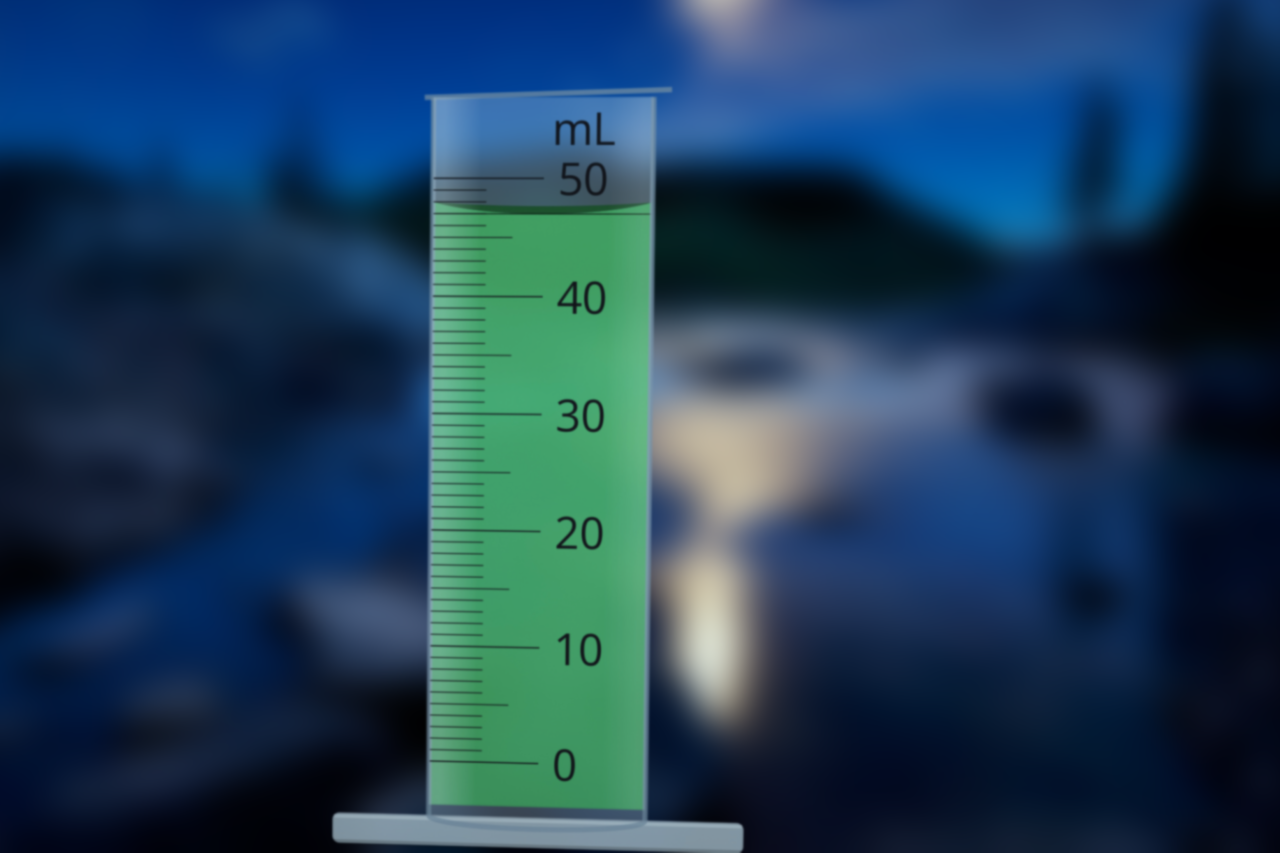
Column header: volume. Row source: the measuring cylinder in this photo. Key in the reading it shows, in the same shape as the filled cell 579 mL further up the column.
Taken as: 47 mL
